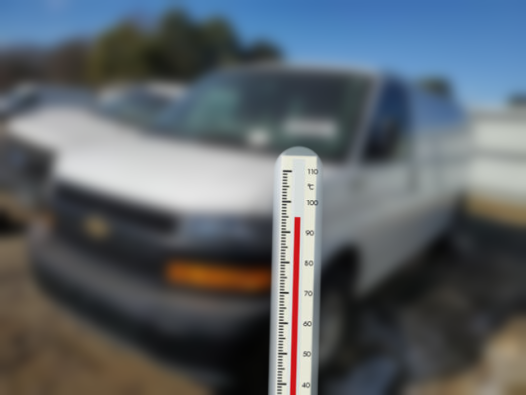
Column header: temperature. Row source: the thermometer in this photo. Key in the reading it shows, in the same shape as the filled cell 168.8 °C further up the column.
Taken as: 95 °C
